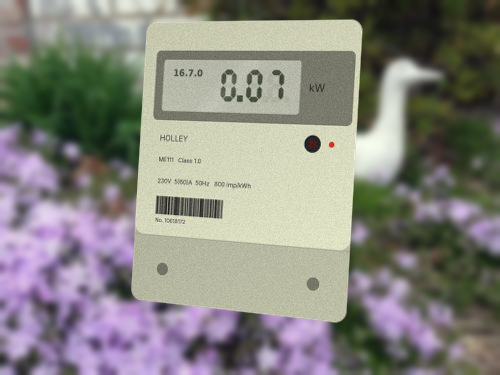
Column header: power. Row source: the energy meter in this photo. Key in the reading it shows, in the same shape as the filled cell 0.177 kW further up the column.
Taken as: 0.07 kW
